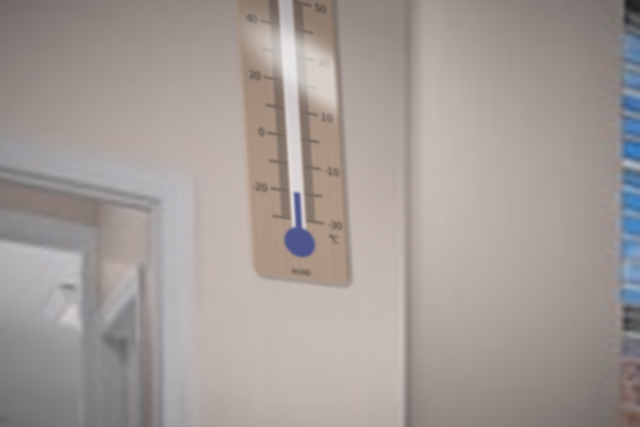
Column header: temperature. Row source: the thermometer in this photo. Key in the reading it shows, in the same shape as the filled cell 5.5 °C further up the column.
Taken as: -20 °C
